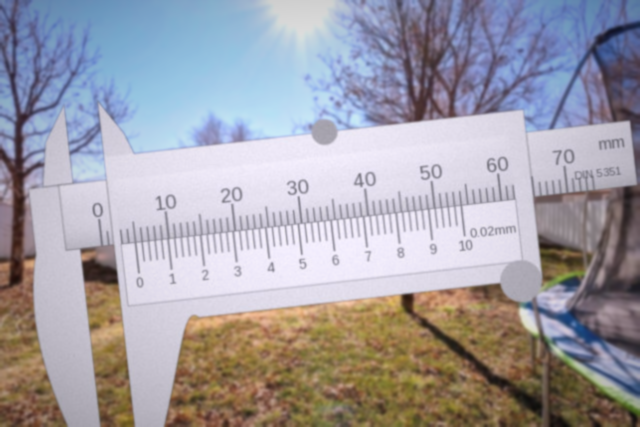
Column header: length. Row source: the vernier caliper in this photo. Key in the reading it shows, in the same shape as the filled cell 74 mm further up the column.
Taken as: 5.0 mm
